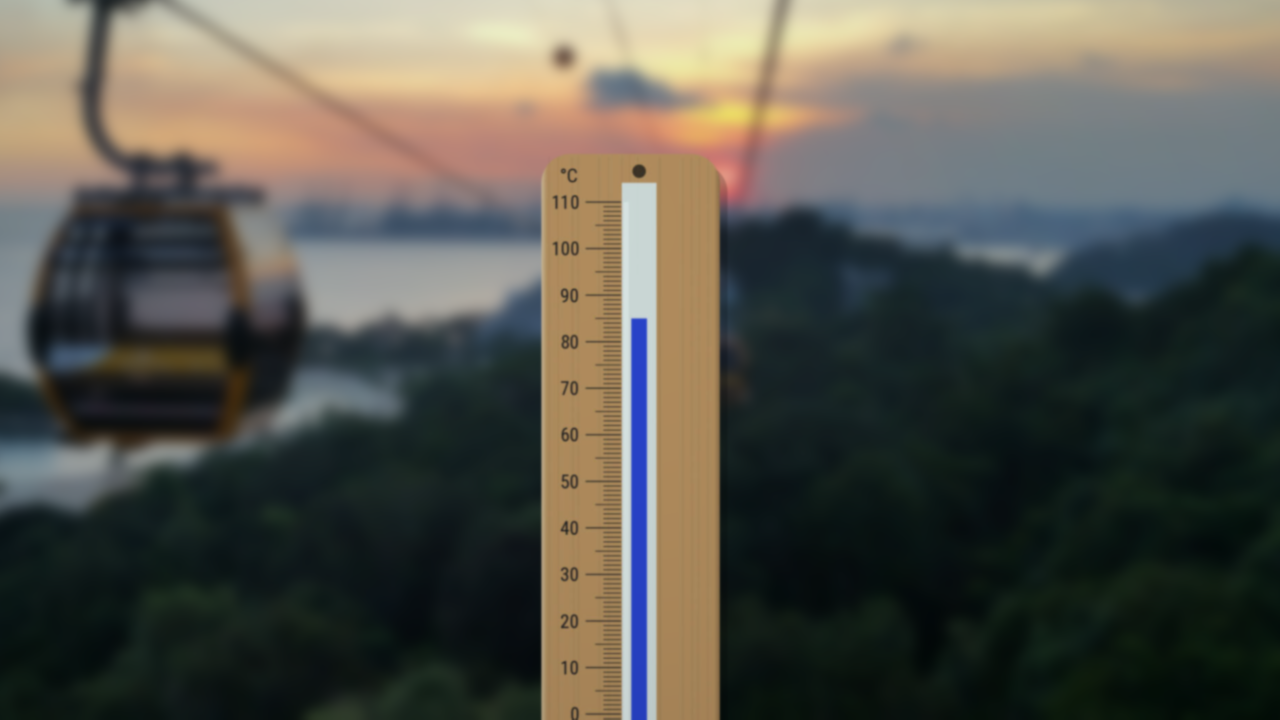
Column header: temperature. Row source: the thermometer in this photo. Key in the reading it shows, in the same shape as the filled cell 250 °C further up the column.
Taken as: 85 °C
